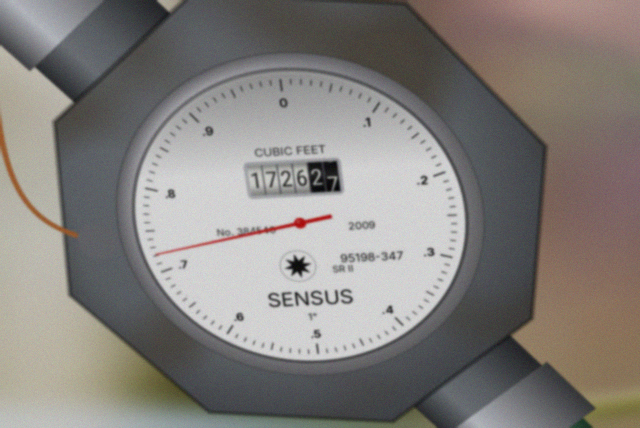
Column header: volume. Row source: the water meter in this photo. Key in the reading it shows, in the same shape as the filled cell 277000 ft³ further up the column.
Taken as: 172626.72 ft³
